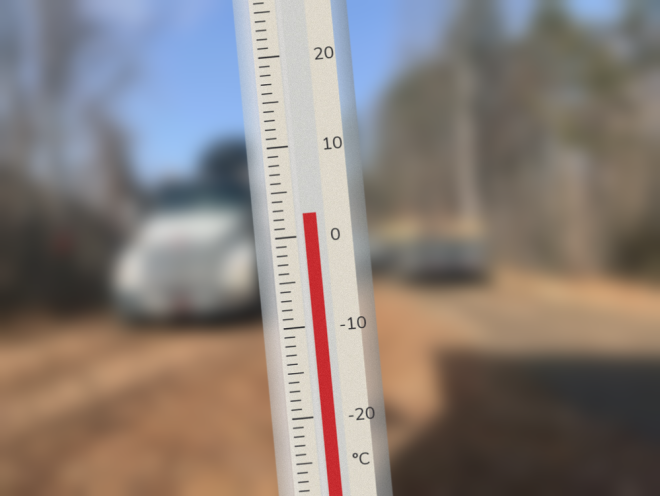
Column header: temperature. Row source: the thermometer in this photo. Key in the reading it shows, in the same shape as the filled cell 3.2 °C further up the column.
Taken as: 2.5 °C
